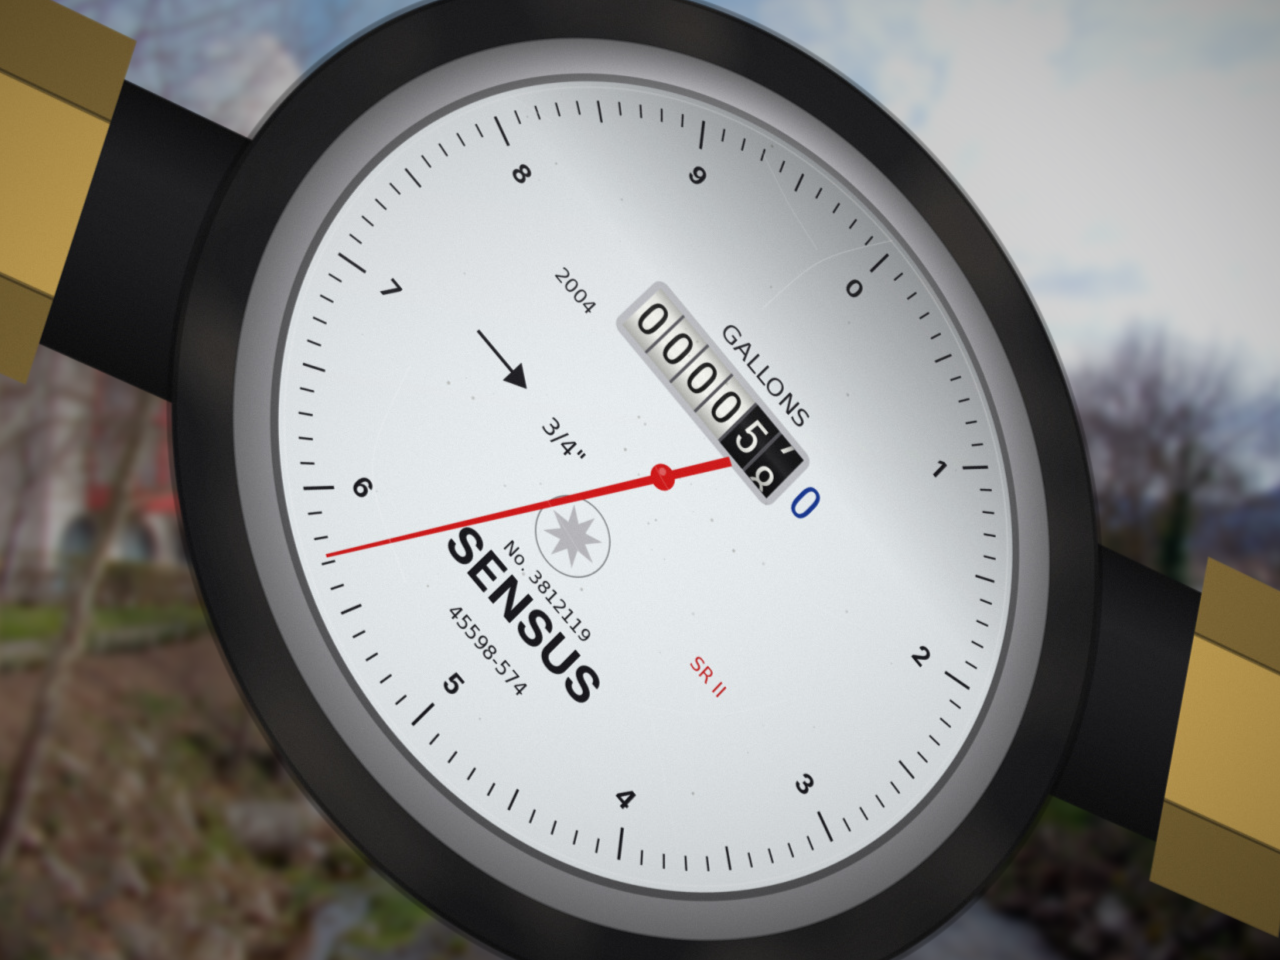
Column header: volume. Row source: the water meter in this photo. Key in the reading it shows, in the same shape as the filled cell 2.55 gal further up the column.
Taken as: 575.7 gal
